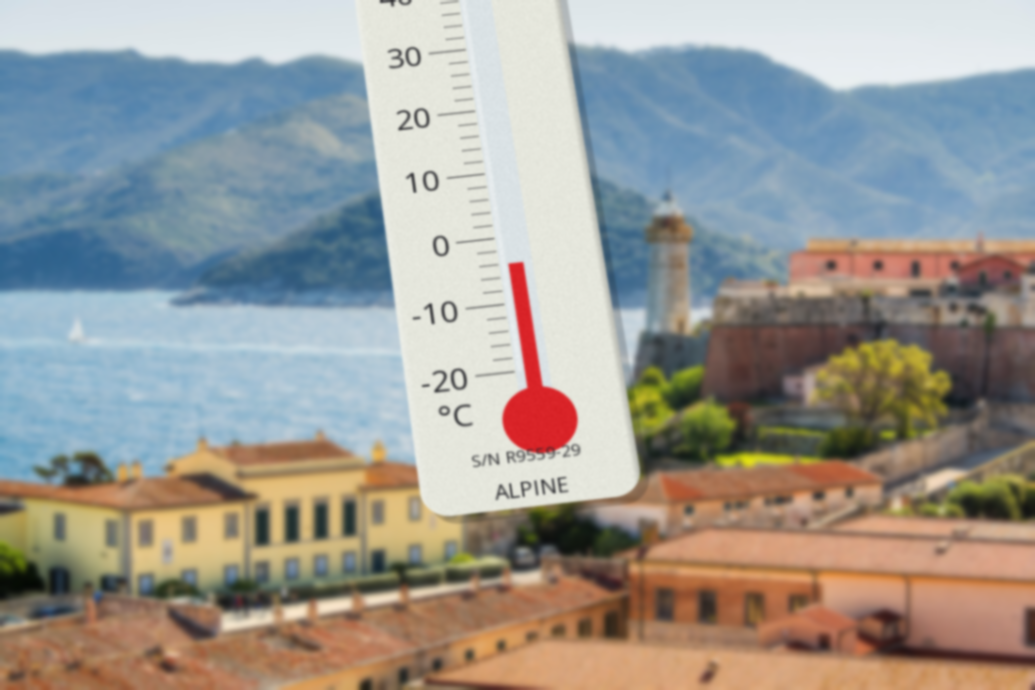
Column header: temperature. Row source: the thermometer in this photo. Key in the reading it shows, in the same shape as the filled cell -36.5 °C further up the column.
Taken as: -4 °C
